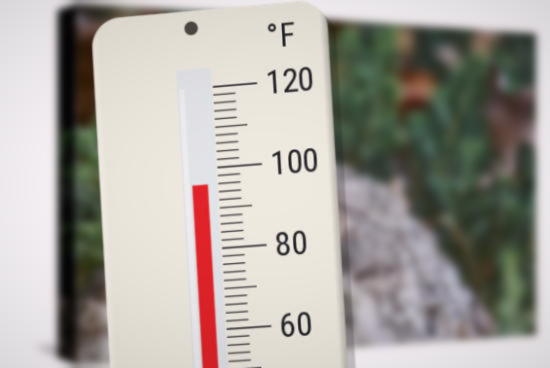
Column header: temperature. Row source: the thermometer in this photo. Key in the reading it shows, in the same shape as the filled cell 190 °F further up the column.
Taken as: 96 °F
